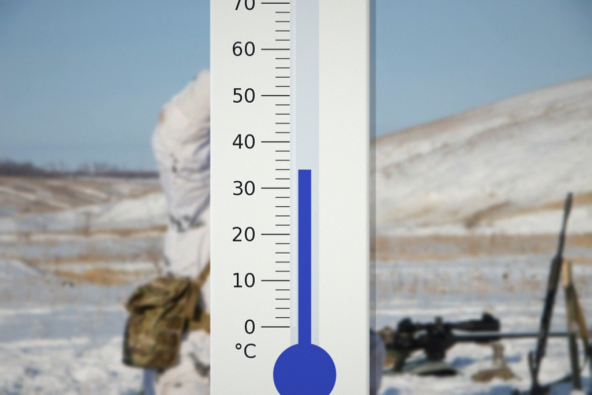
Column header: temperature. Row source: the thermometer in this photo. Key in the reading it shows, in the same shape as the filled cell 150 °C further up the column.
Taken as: 34 °C
